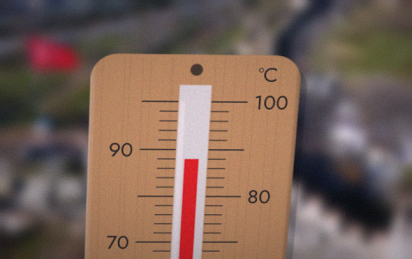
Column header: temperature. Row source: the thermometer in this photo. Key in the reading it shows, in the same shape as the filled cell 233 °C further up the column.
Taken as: 88 °C
